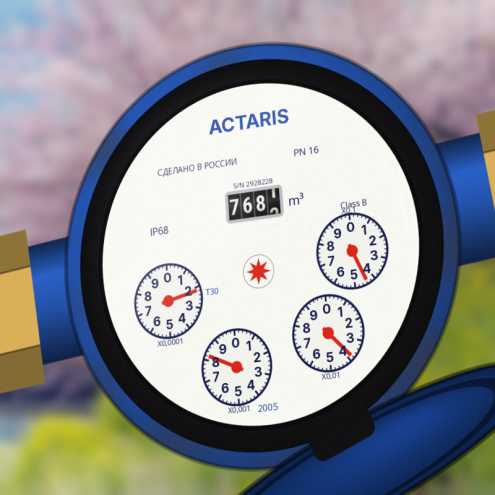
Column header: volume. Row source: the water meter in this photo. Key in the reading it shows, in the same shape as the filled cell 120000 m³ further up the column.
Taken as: 7681.4382 m³
